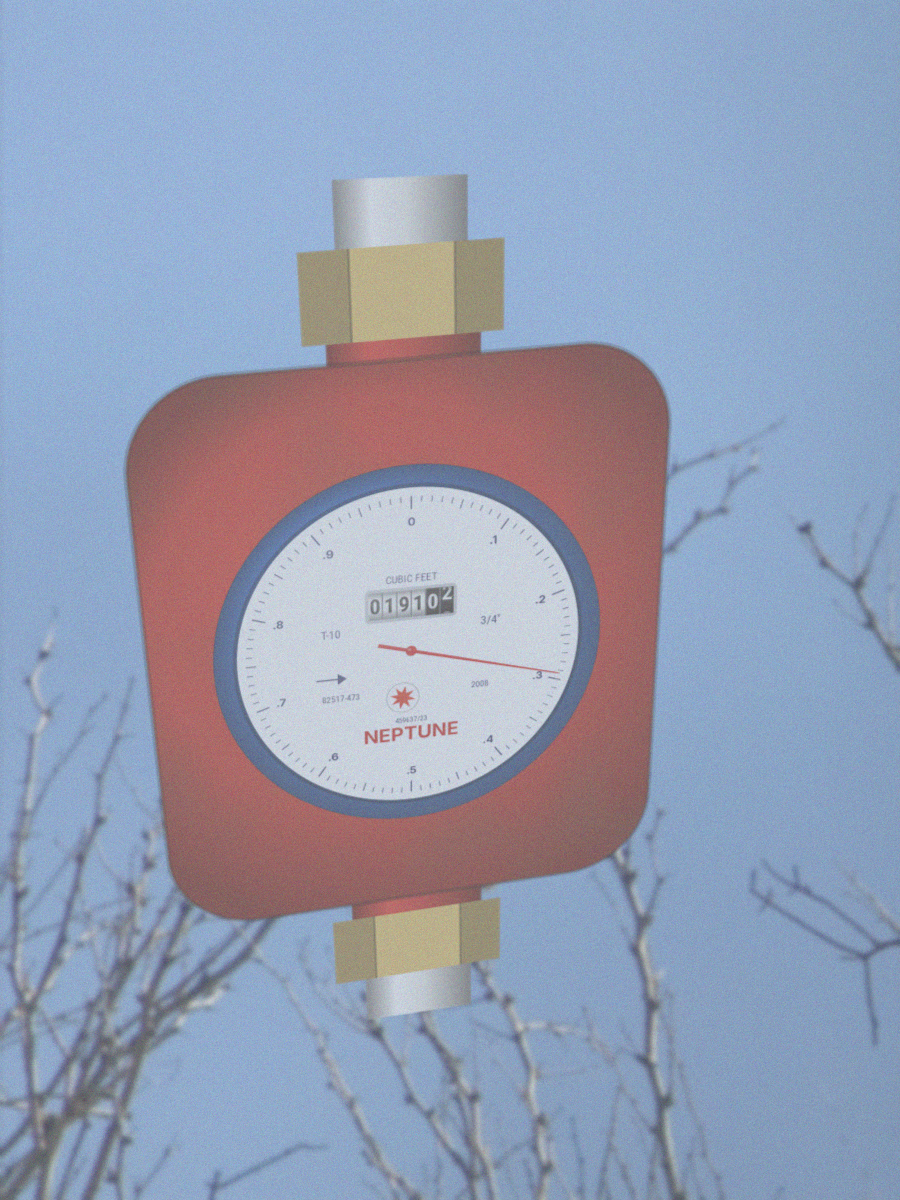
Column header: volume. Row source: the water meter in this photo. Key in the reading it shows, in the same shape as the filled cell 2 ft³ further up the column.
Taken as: 19102.29 ft³
